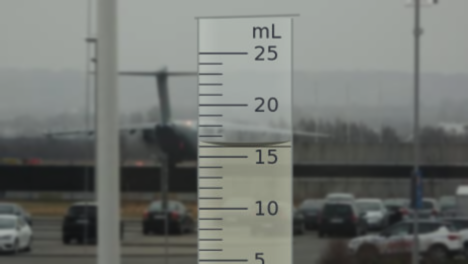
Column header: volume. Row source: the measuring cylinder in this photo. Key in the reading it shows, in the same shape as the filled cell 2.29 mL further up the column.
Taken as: 16 mL
